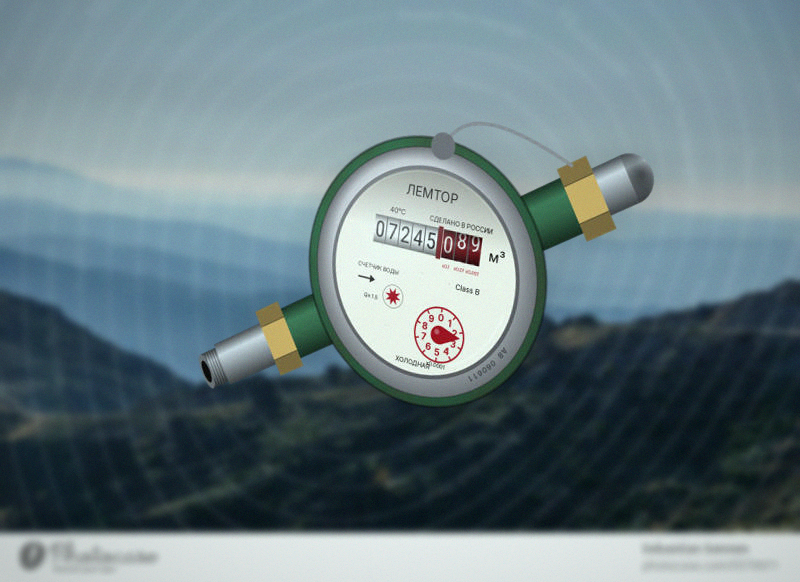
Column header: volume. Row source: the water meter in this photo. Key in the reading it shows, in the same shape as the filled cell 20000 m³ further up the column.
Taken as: 7245.0892 m³
